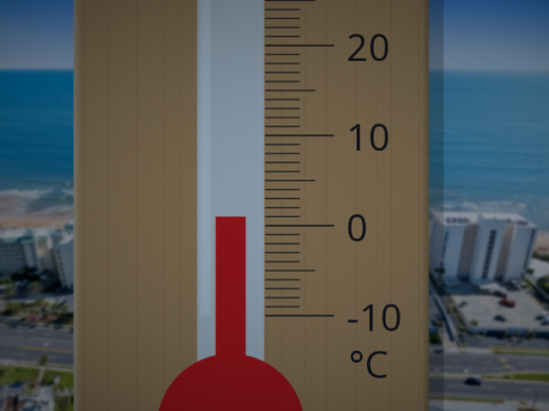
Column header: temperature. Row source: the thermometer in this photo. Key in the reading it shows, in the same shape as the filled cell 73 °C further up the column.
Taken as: 1 °C
